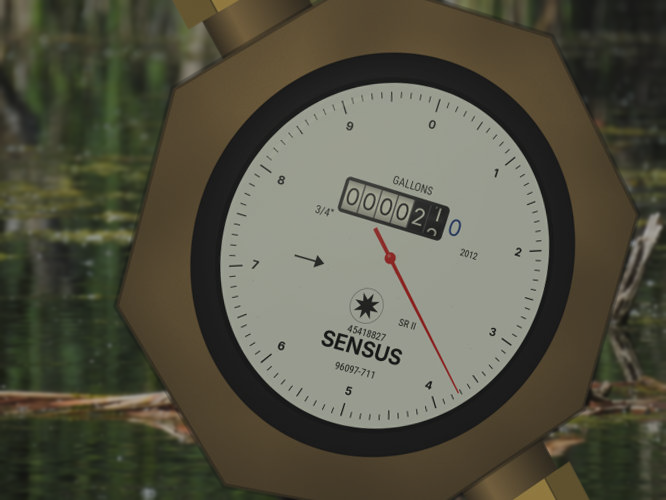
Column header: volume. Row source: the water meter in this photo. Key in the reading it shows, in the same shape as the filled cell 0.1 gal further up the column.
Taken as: 213.7 gal
